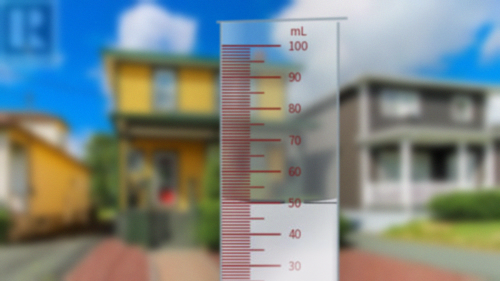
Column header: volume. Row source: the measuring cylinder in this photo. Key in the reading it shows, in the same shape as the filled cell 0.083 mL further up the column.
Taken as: 50 mL
